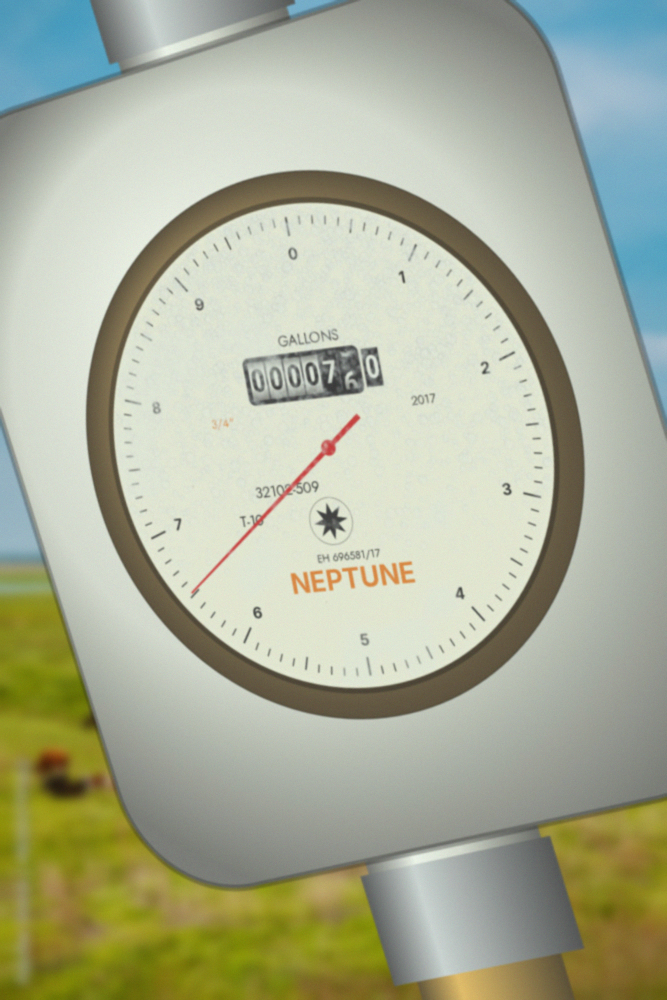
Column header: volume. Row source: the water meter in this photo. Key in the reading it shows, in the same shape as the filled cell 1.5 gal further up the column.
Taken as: 756.5 gal
